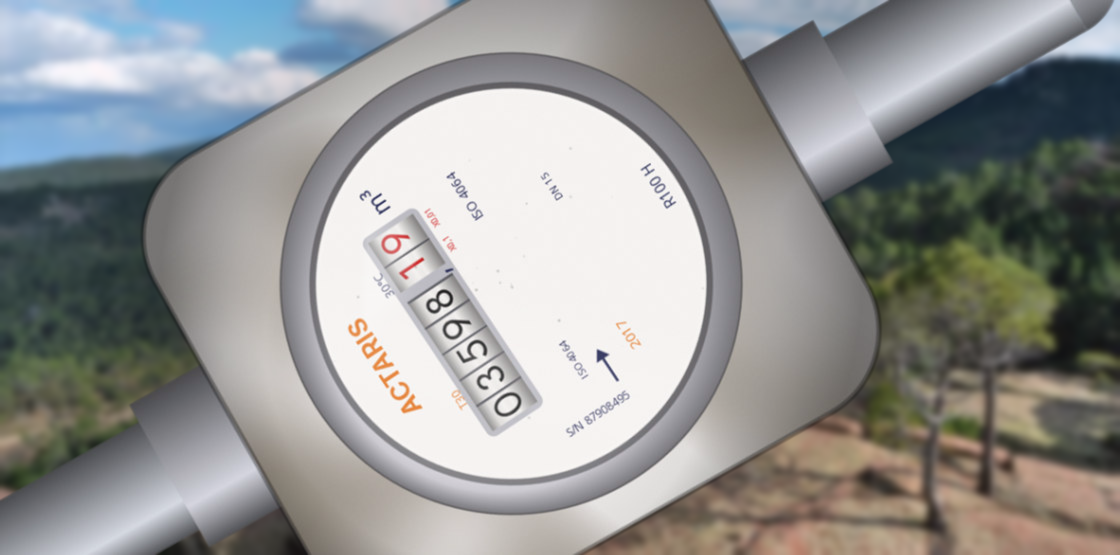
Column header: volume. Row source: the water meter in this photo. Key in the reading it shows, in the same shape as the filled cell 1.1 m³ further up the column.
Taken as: 3598.19 m³
